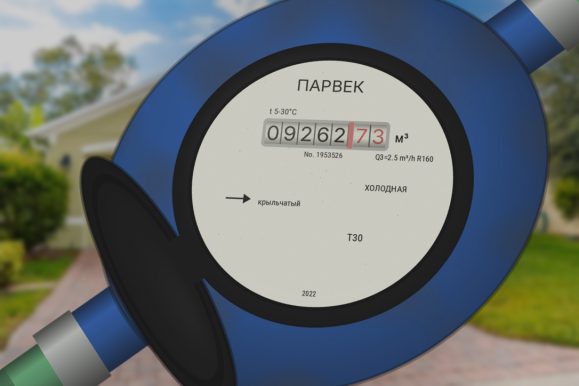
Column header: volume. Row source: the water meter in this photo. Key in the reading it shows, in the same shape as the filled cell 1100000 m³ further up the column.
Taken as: 9262.73 m³
